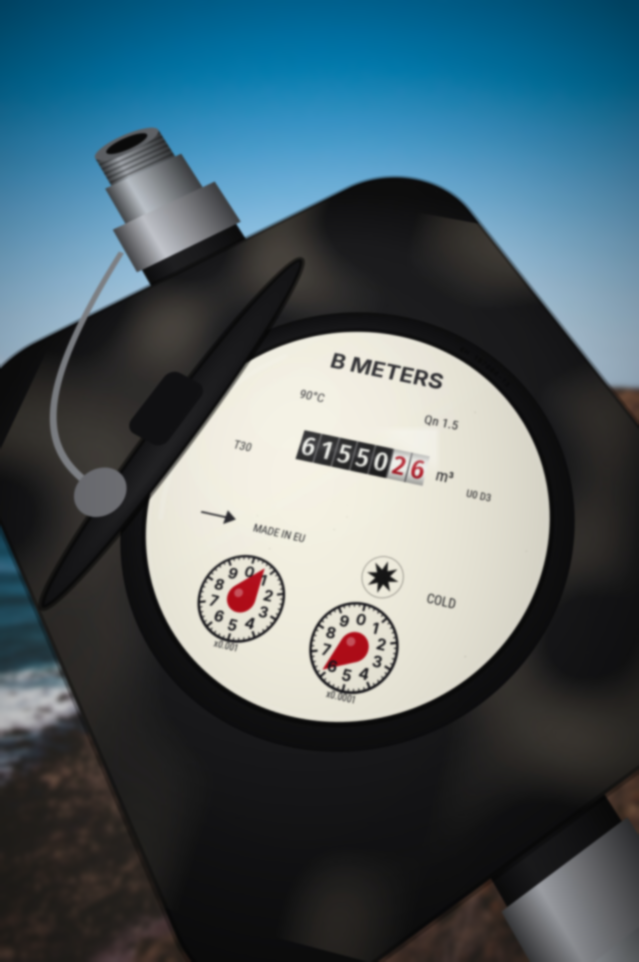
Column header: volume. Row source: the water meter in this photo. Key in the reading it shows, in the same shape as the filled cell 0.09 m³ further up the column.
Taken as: 61550.2606 m³
